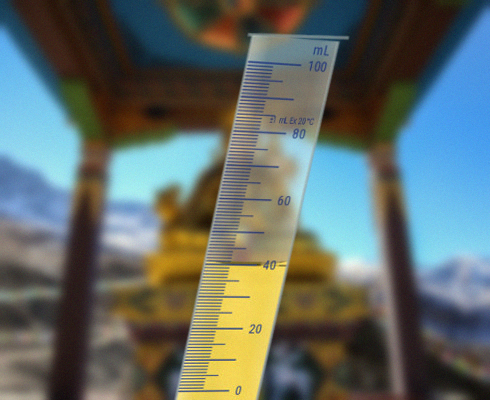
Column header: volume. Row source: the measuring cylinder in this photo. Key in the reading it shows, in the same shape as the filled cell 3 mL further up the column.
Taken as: 40 mL
